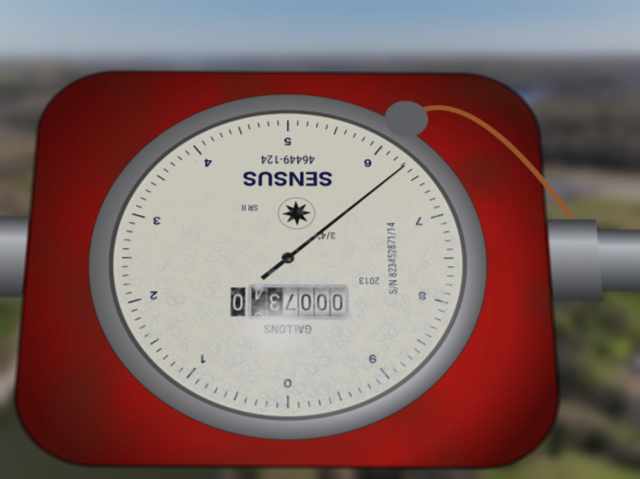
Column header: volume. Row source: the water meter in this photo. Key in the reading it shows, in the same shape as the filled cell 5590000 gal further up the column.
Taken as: 7336.3 gal
